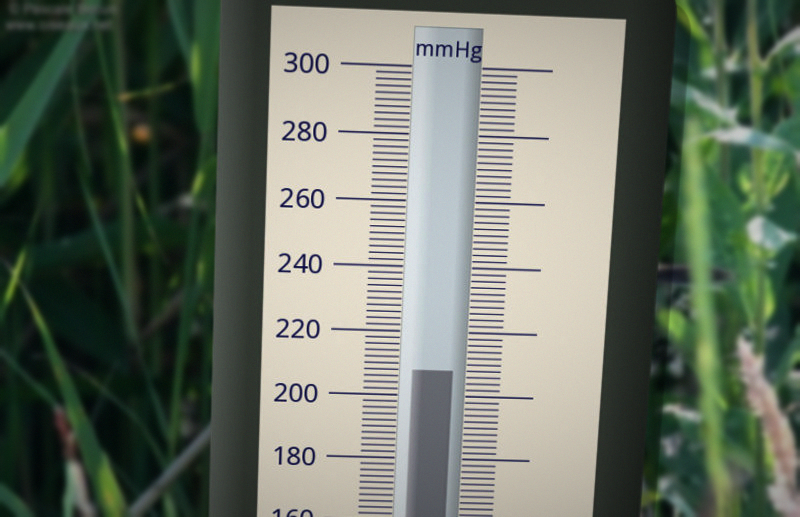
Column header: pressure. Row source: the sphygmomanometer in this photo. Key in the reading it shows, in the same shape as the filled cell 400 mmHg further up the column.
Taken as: 208 mmHg
